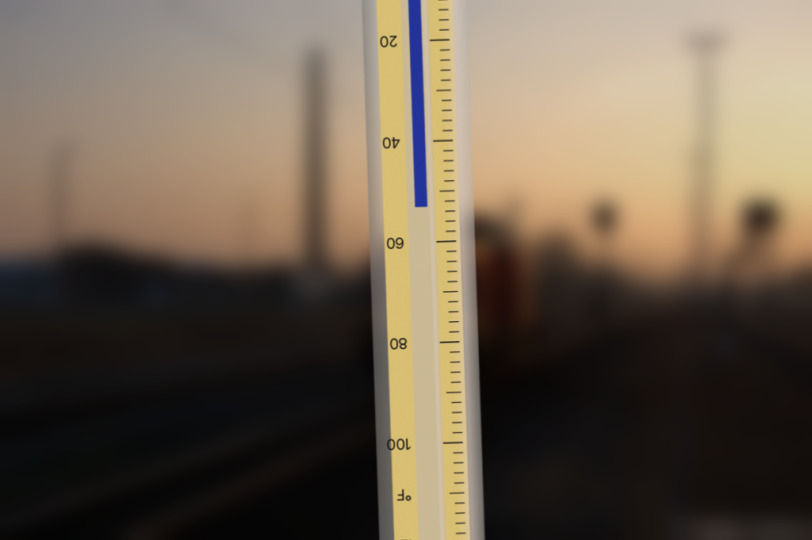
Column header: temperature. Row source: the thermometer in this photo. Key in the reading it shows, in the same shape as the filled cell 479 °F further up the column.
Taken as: 53 °F
